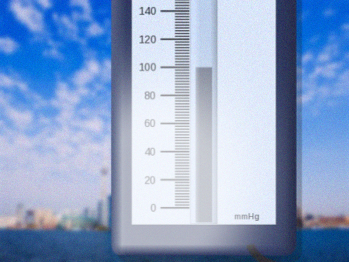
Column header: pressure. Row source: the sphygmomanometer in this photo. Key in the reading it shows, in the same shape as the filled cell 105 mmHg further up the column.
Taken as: 100 mmHg
